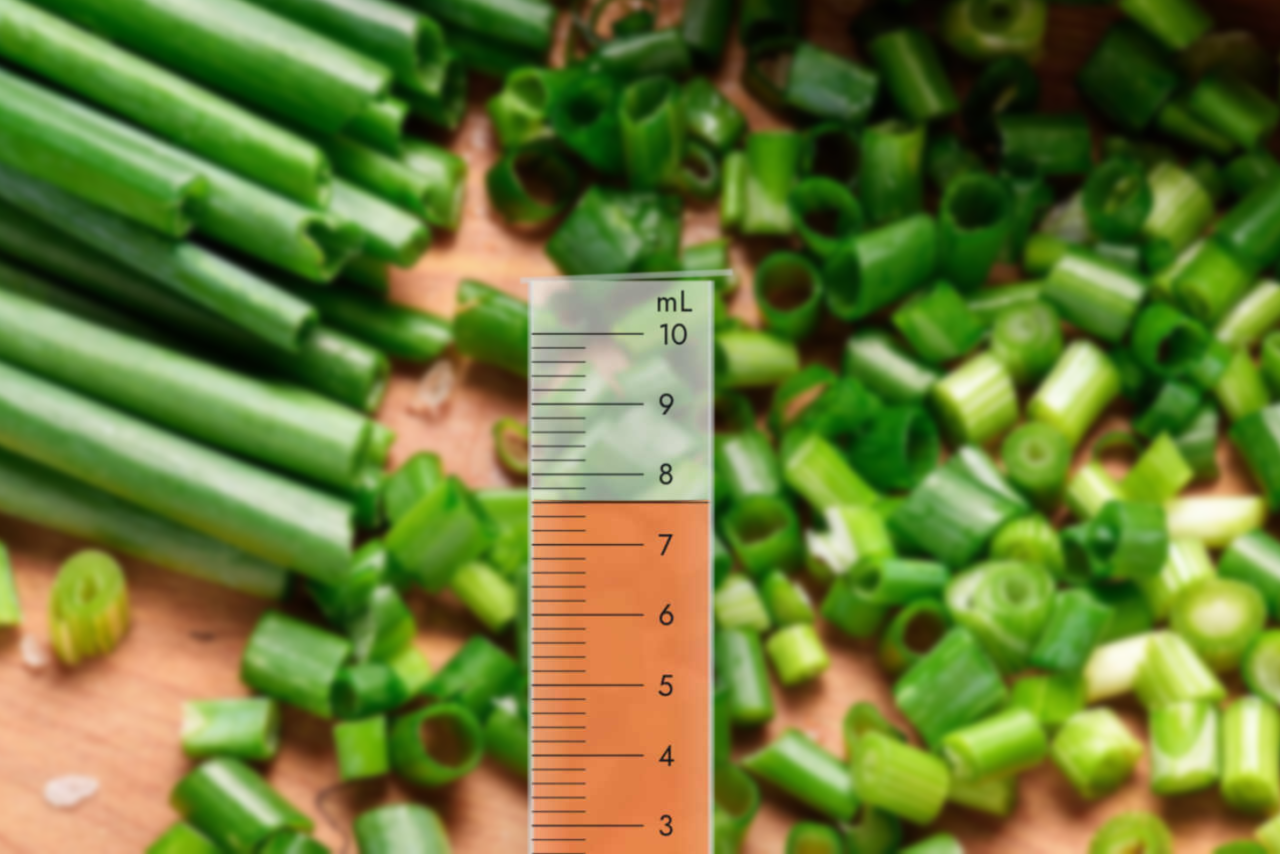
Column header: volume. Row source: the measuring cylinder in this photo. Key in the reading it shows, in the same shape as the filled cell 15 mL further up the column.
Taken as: 7.6 mL
